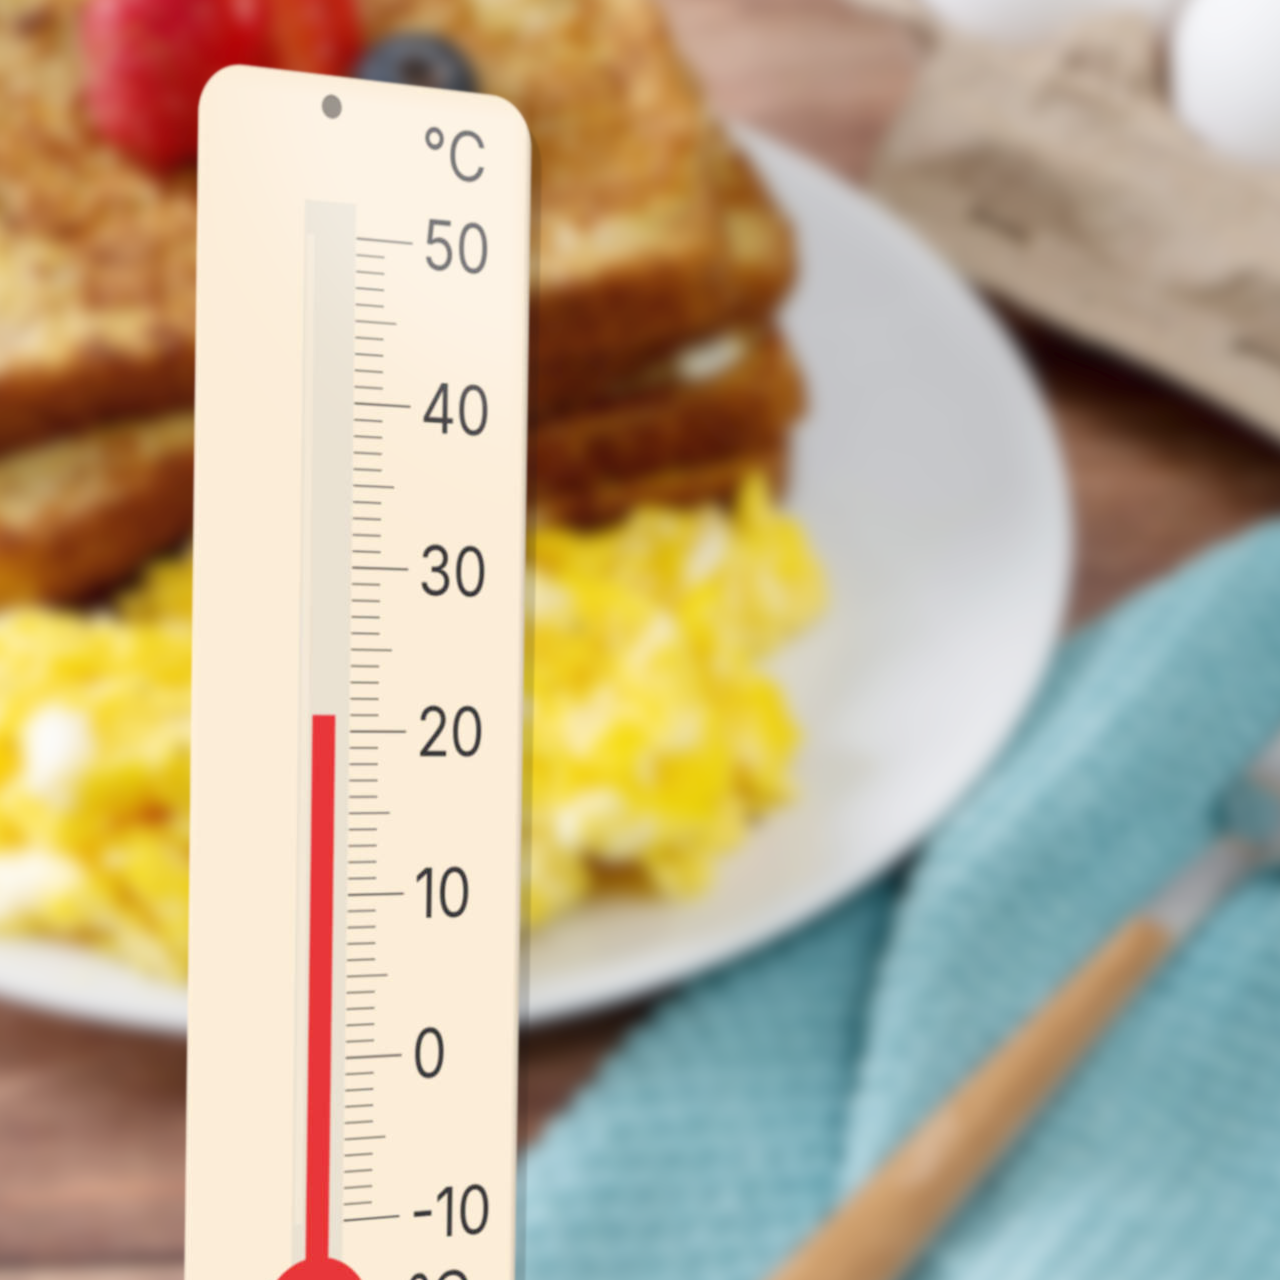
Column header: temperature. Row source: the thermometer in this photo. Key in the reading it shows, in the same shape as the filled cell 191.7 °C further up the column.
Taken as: 21 °C
